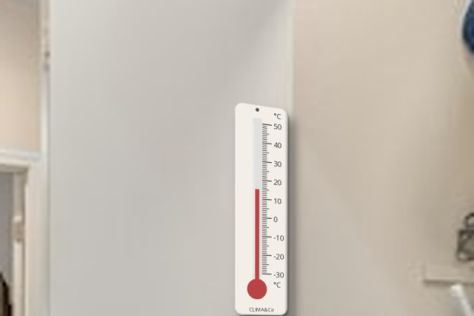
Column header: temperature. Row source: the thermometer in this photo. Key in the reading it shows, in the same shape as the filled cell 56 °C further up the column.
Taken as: 15 °C
